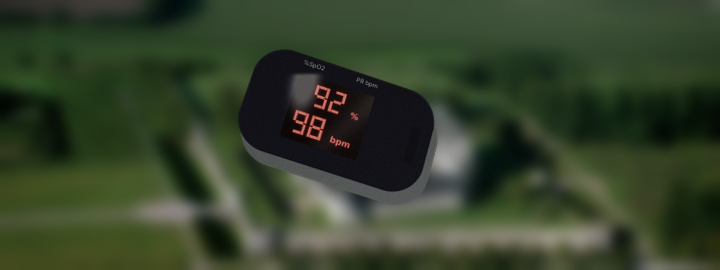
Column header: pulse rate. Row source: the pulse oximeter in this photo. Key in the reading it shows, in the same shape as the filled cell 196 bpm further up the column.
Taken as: 98 bpm
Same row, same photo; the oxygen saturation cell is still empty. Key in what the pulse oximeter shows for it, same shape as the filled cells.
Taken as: 92 %
